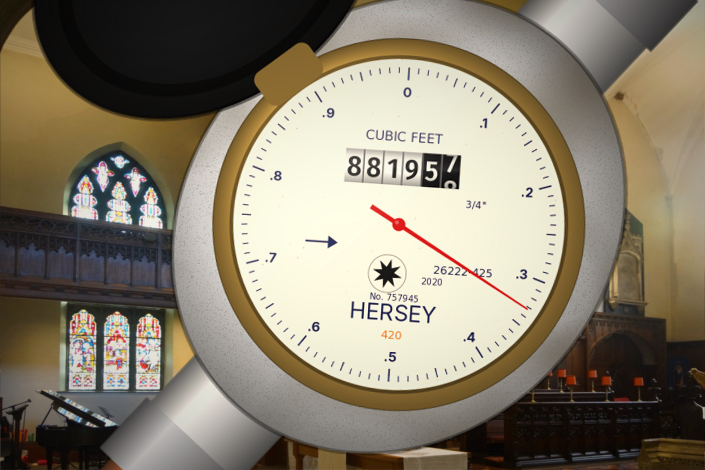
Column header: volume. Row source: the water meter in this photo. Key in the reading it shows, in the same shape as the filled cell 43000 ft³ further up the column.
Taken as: 881957.33 ft³
